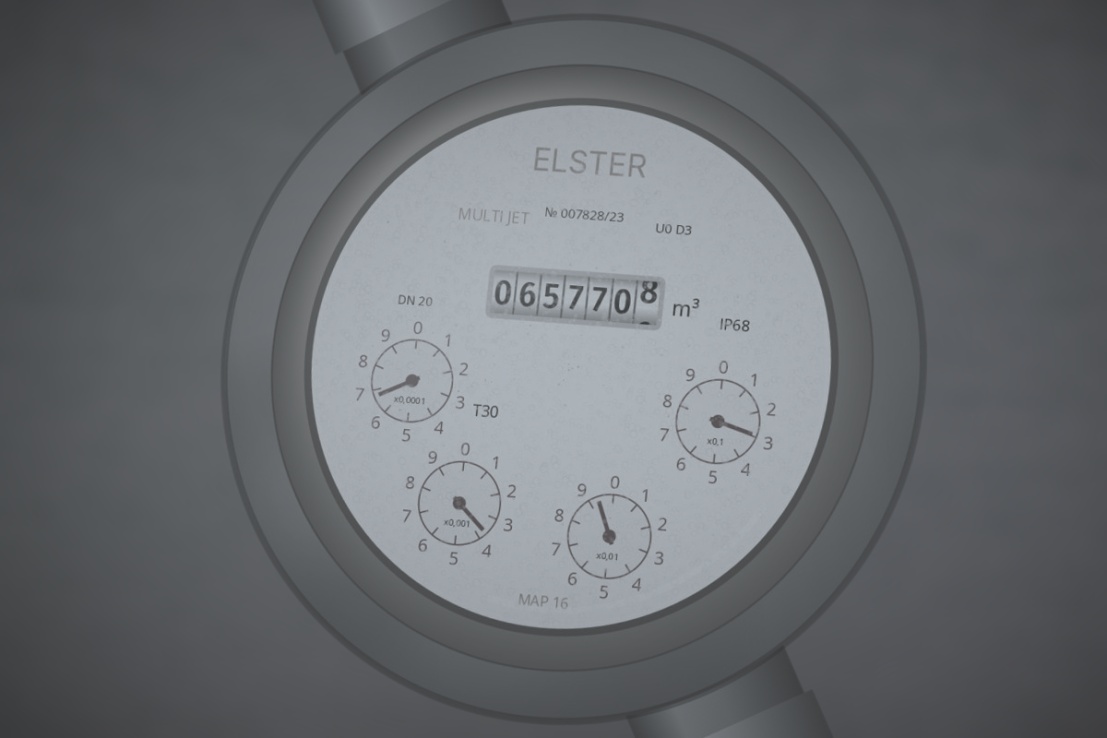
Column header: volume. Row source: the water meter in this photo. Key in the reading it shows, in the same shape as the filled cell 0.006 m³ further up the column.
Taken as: 657708.2936 m³
